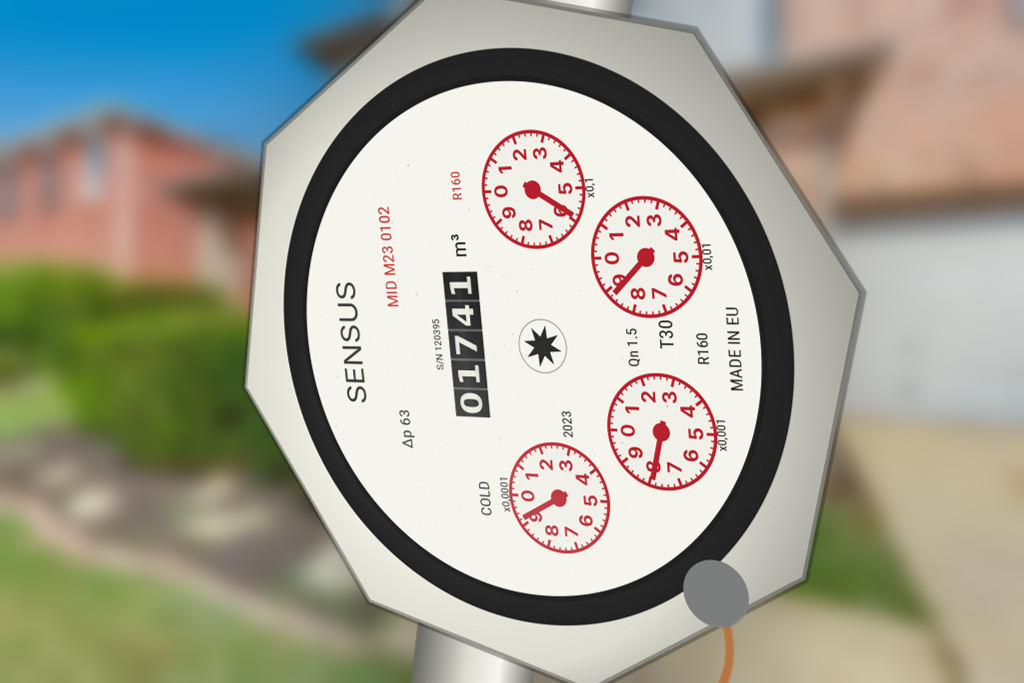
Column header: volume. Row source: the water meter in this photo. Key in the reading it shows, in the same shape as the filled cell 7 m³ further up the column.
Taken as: 1741.5879 m³
